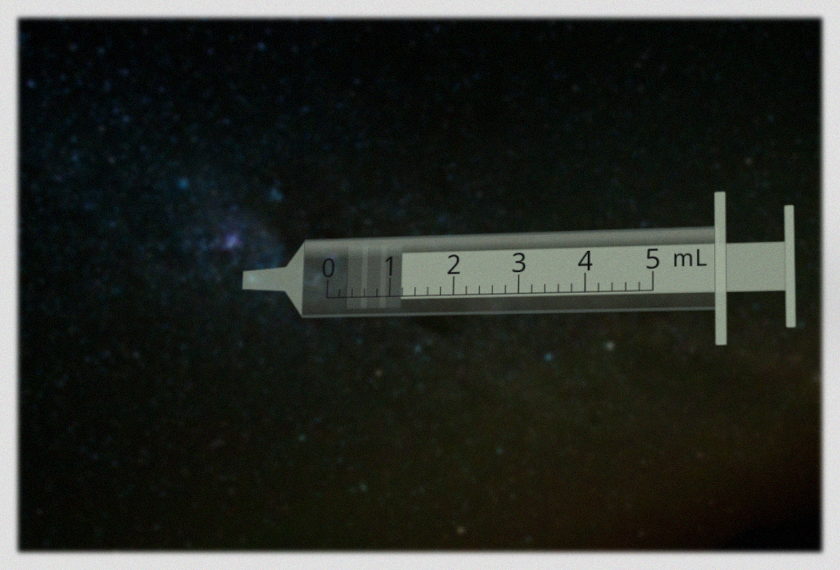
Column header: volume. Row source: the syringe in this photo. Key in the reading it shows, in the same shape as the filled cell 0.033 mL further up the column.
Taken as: 0.3 mL
